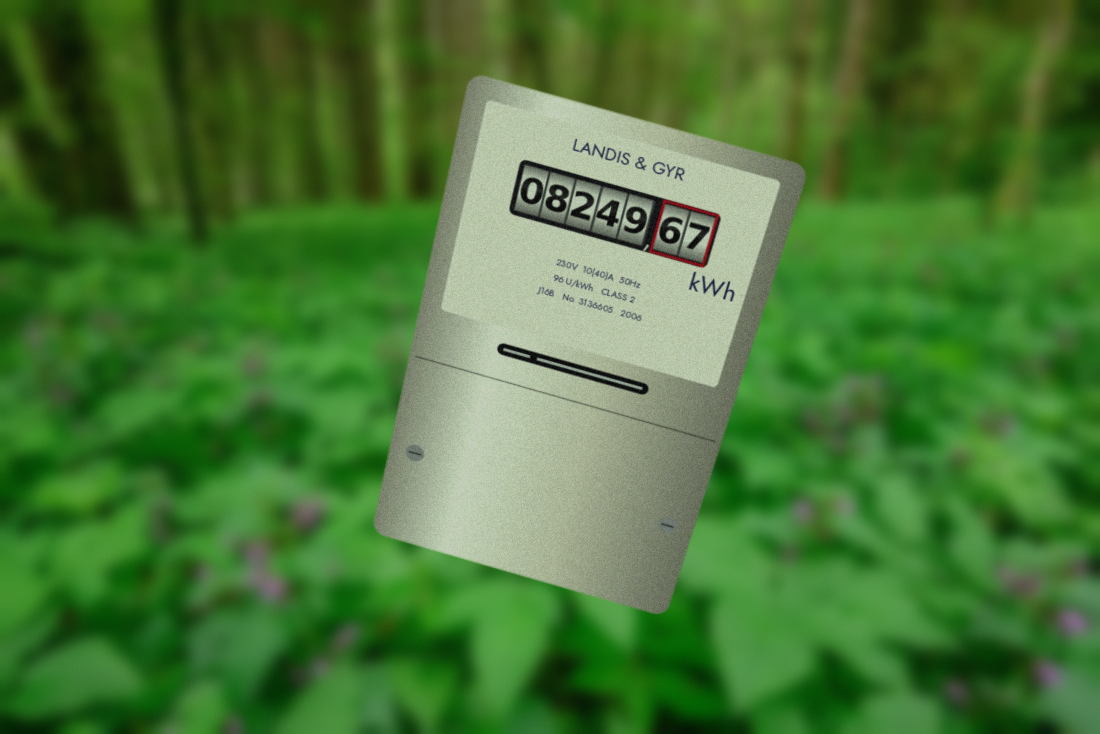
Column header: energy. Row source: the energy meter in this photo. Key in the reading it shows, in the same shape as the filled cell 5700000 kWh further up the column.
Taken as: 8249.67 kWh
